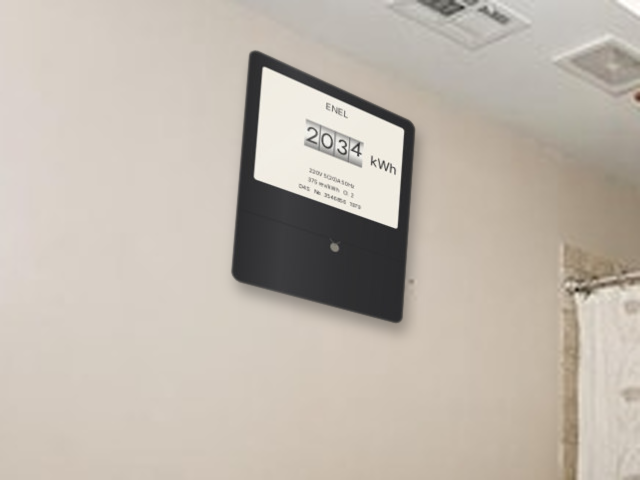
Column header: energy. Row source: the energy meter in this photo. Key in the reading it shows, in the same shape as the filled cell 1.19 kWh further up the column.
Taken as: 2034 kWh
